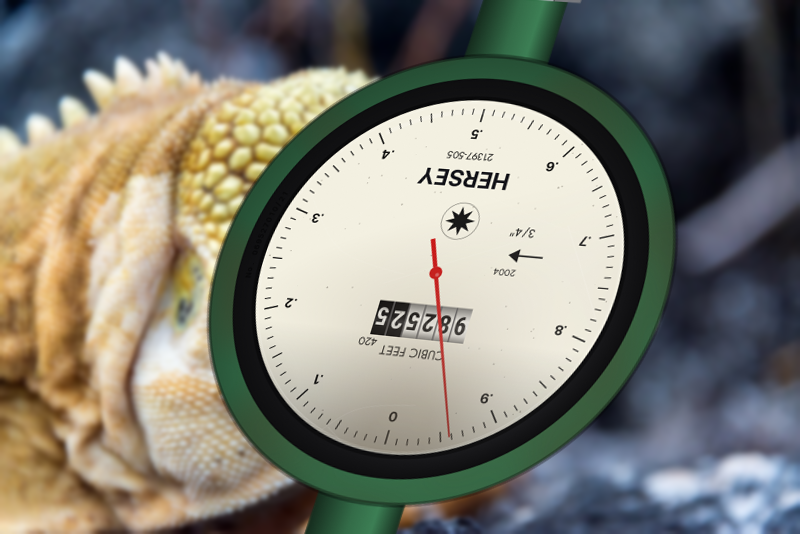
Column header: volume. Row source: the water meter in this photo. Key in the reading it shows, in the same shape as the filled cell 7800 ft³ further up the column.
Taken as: 982524.94 ft³
